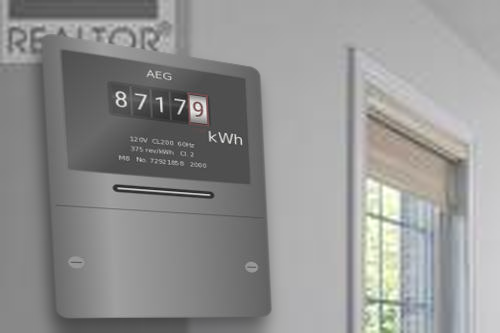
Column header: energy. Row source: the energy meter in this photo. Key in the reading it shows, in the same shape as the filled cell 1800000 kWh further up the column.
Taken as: 8717.9 kWh
